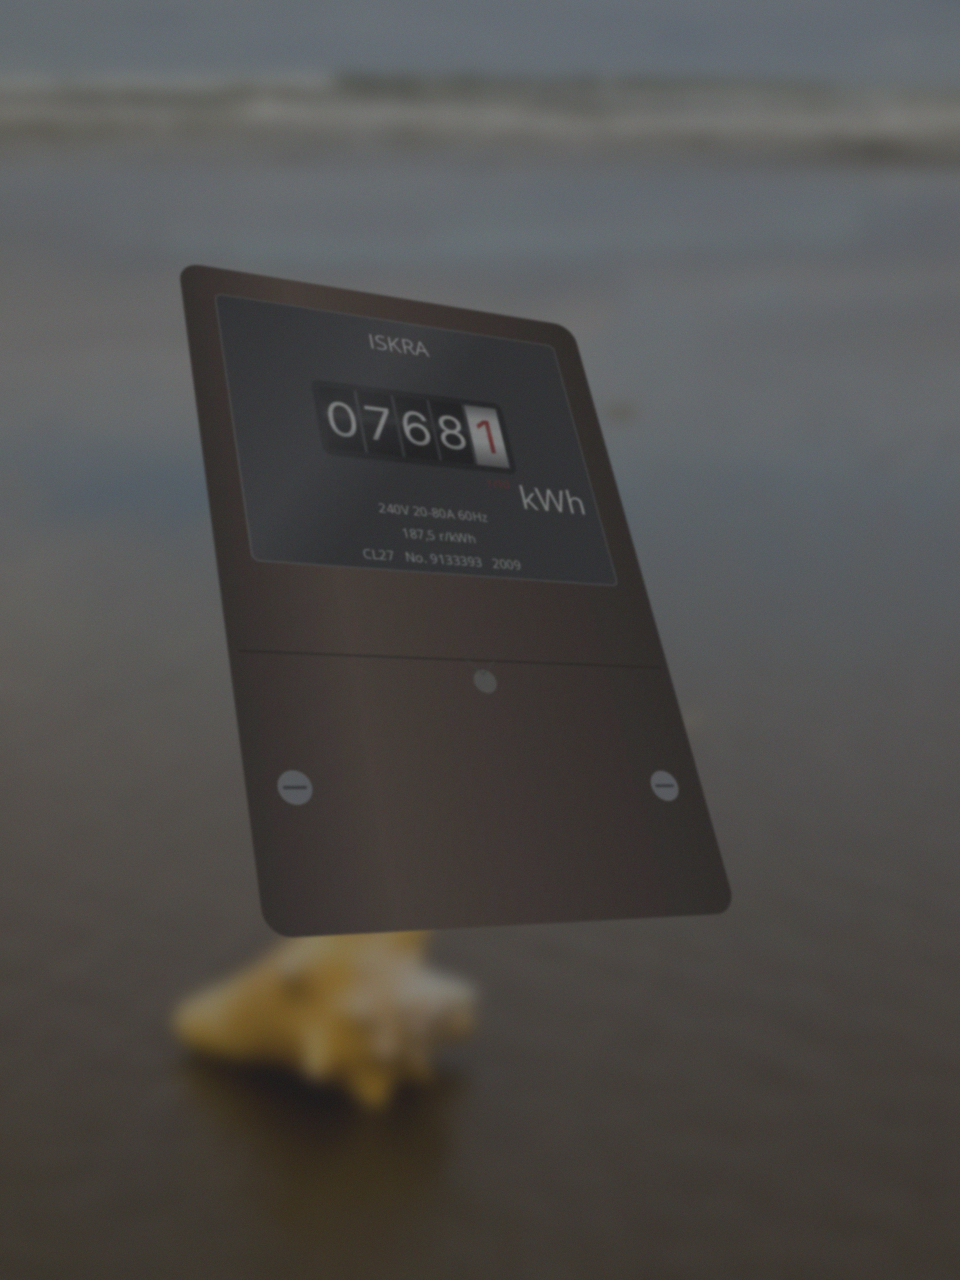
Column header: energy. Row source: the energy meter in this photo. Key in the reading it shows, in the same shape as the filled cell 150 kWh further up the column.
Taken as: 768.1 kWh
